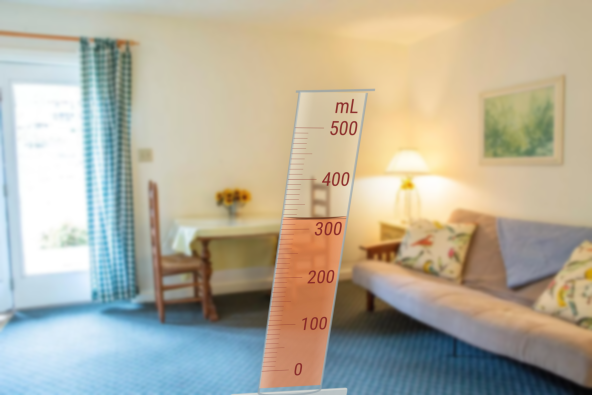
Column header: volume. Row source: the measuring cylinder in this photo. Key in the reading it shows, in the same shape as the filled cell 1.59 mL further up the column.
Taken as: 320 mL
